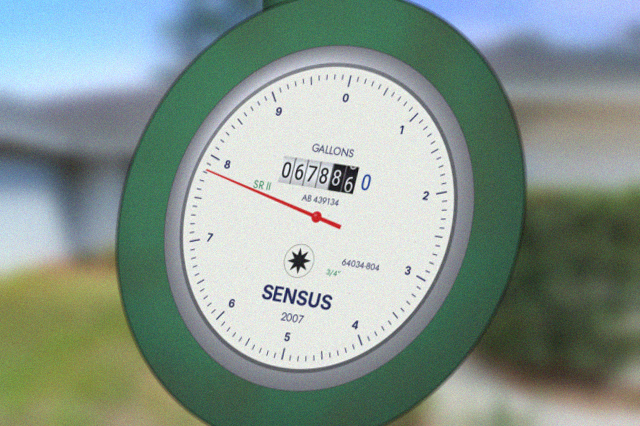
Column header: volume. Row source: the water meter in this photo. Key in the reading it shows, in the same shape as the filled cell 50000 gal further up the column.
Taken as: 678857.8 gal
